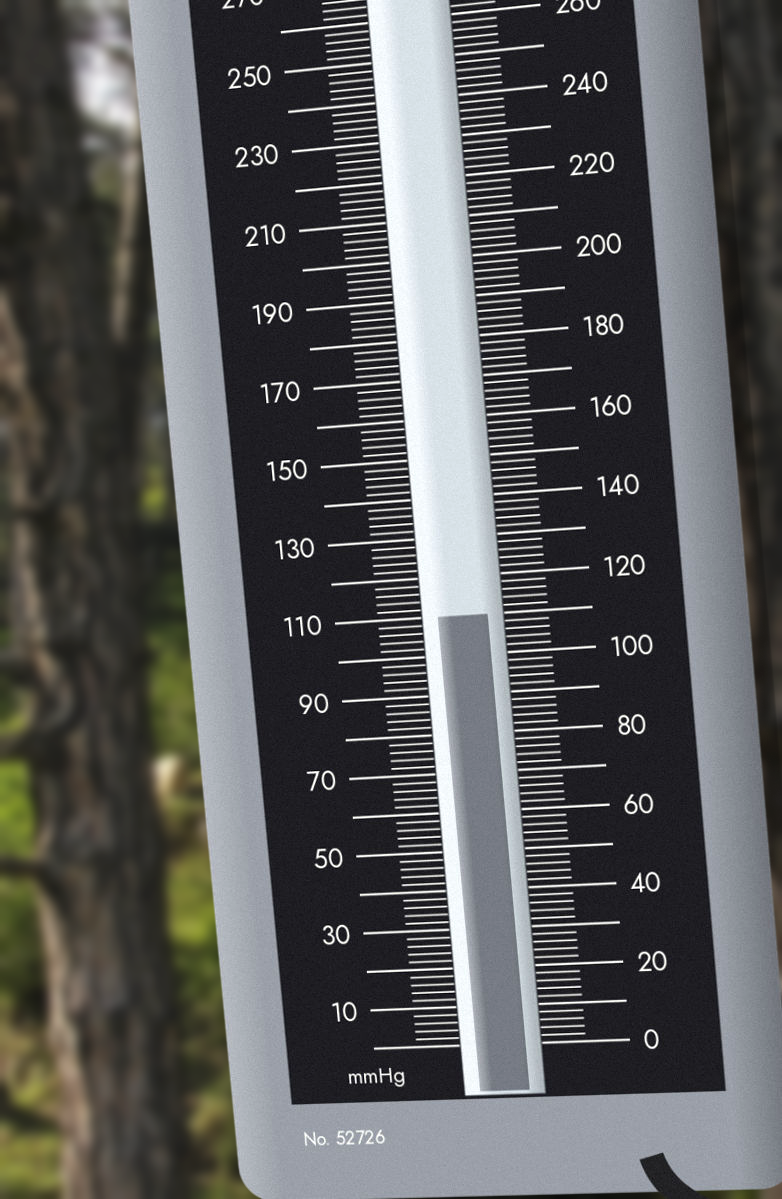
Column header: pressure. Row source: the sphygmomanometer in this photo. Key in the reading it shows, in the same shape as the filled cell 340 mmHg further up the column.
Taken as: 110 mmHg
